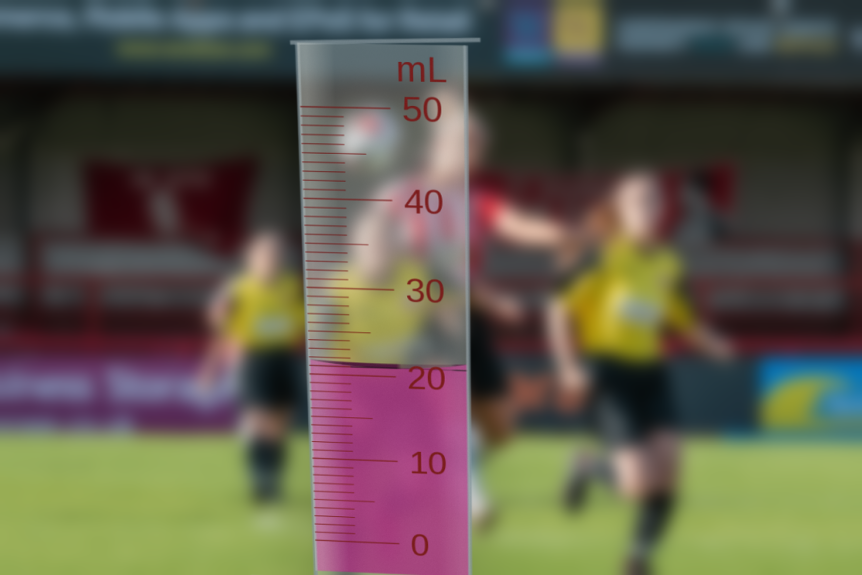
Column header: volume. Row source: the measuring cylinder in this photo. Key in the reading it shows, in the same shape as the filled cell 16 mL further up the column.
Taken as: 21 mL
